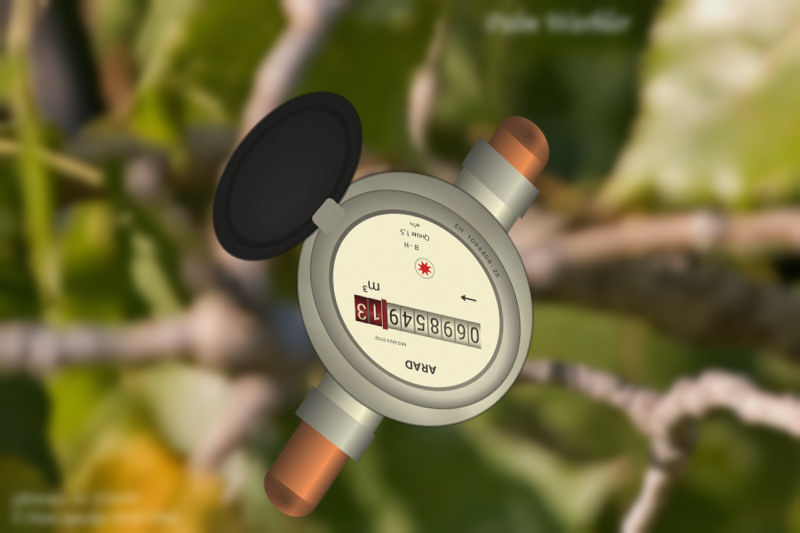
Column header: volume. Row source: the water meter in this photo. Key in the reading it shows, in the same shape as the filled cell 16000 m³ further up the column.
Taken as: 698549.13 m³
